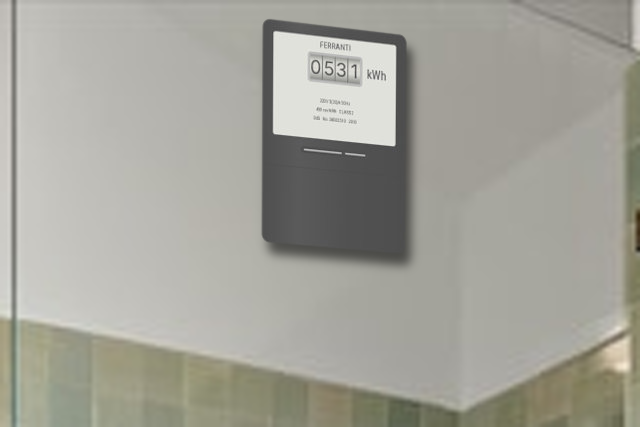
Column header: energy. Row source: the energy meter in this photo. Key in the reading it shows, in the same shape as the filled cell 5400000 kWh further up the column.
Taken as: 531 kWh
